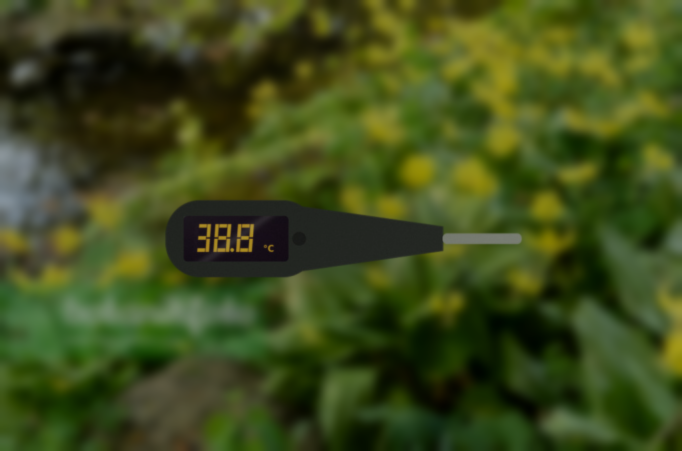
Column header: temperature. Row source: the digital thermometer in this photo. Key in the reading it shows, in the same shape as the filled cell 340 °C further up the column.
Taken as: 38.8 °C
